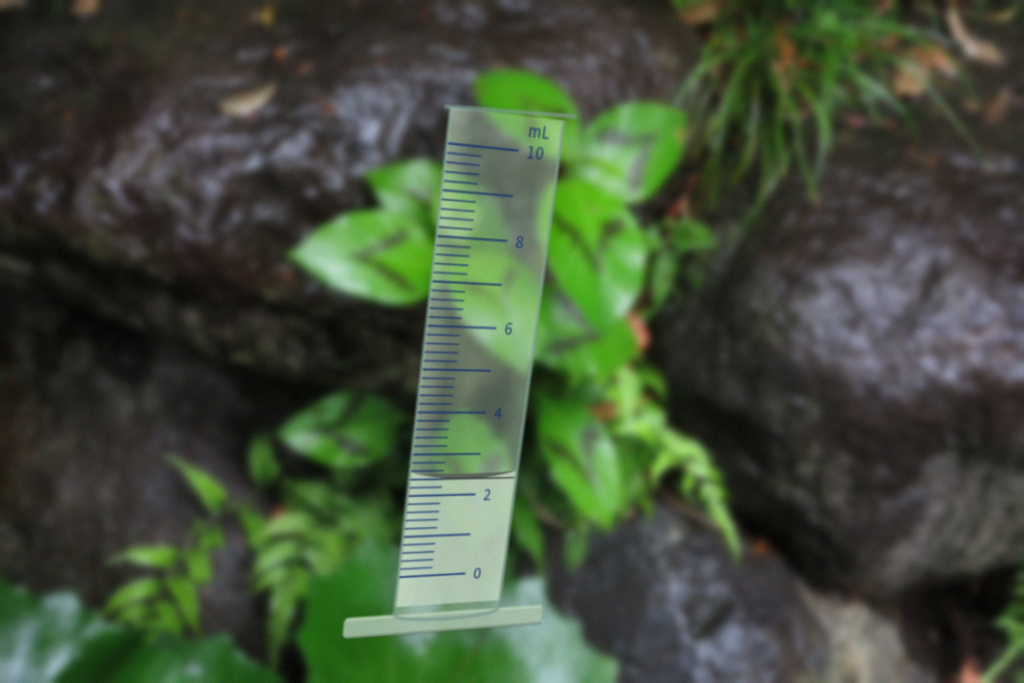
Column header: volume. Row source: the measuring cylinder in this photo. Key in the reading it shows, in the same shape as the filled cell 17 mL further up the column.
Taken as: 2.4 mL
